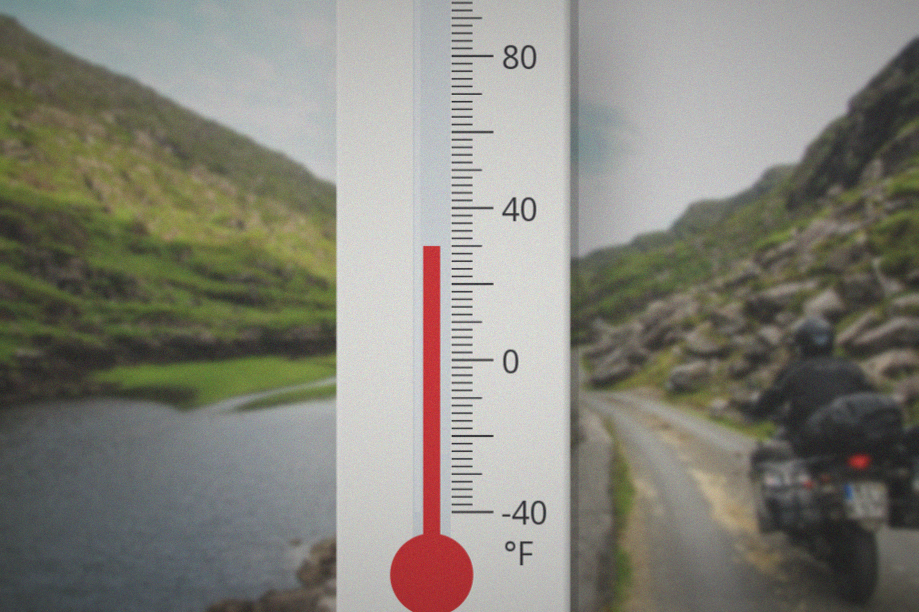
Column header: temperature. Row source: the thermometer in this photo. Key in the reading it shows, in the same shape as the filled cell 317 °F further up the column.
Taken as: 30 °F
